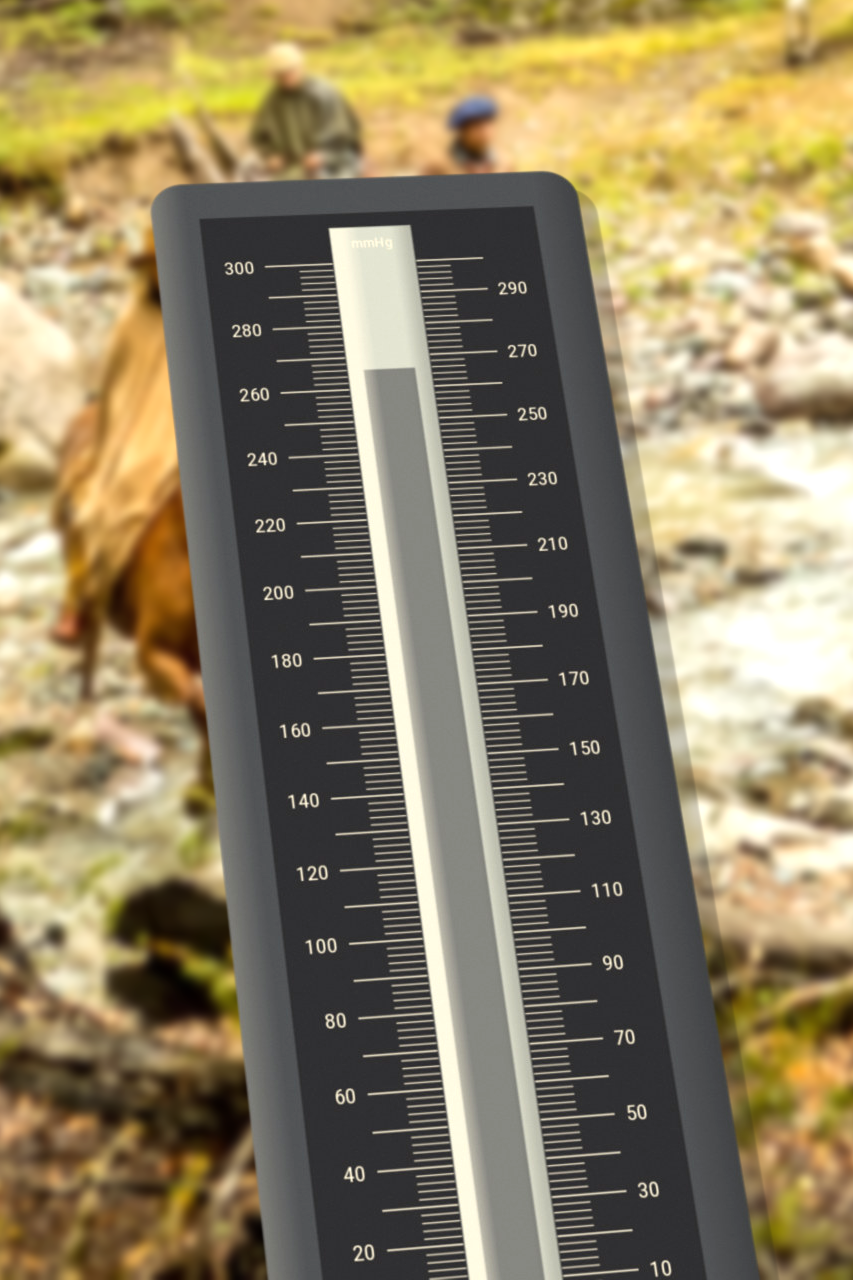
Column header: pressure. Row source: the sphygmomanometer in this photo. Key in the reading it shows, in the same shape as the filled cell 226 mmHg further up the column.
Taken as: 266 mmHg
